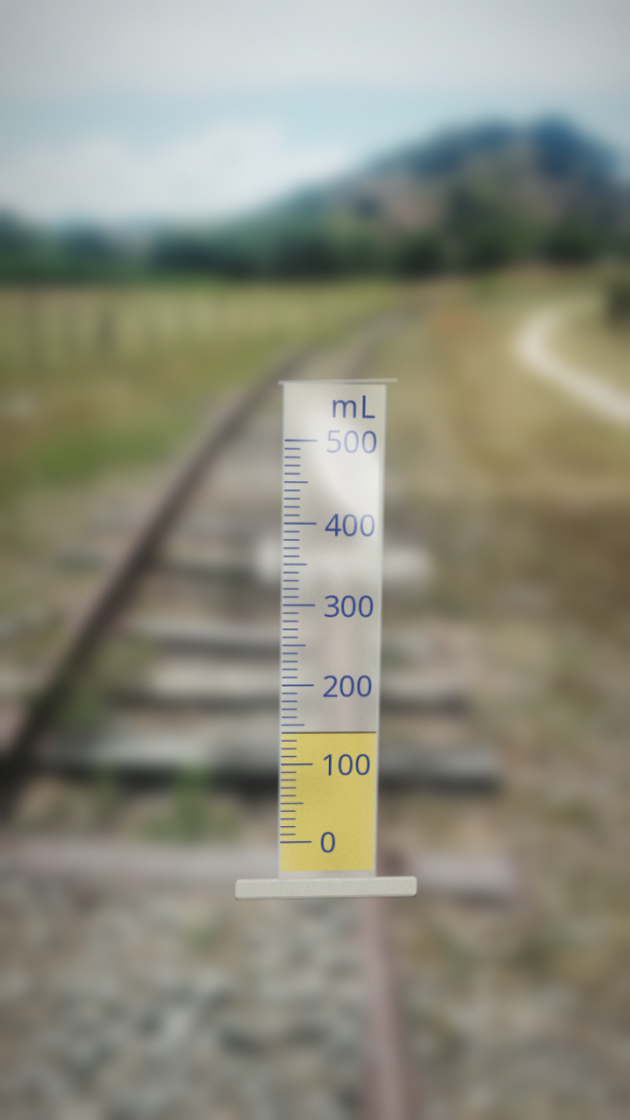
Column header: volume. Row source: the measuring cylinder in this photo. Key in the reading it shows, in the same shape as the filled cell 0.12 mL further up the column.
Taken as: 140 mL
